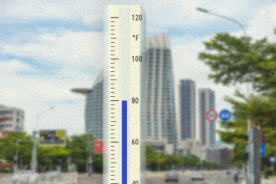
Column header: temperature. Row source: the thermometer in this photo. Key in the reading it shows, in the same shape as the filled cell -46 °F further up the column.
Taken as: 80 °F
